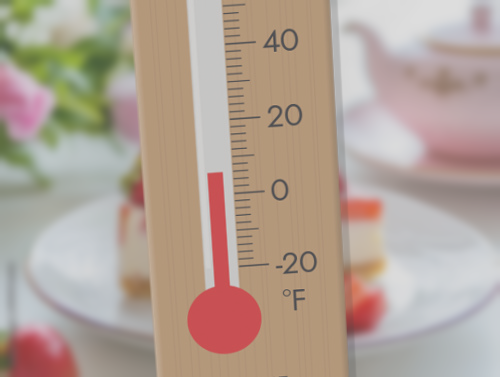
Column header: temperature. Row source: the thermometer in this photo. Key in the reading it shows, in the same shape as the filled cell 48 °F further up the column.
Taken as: 6 °F
